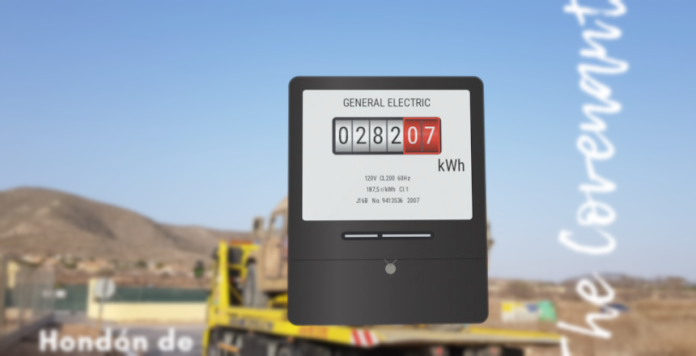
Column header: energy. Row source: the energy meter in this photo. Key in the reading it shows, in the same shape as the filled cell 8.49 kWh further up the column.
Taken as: 282.07 kWh
